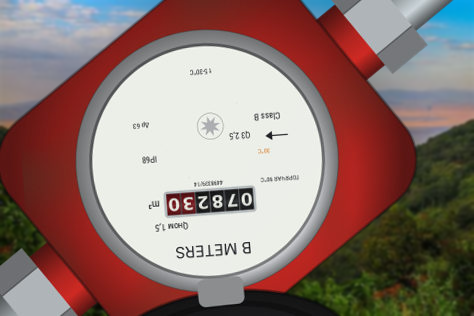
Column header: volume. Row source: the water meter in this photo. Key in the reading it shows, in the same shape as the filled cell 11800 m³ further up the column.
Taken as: 782.30 m³
